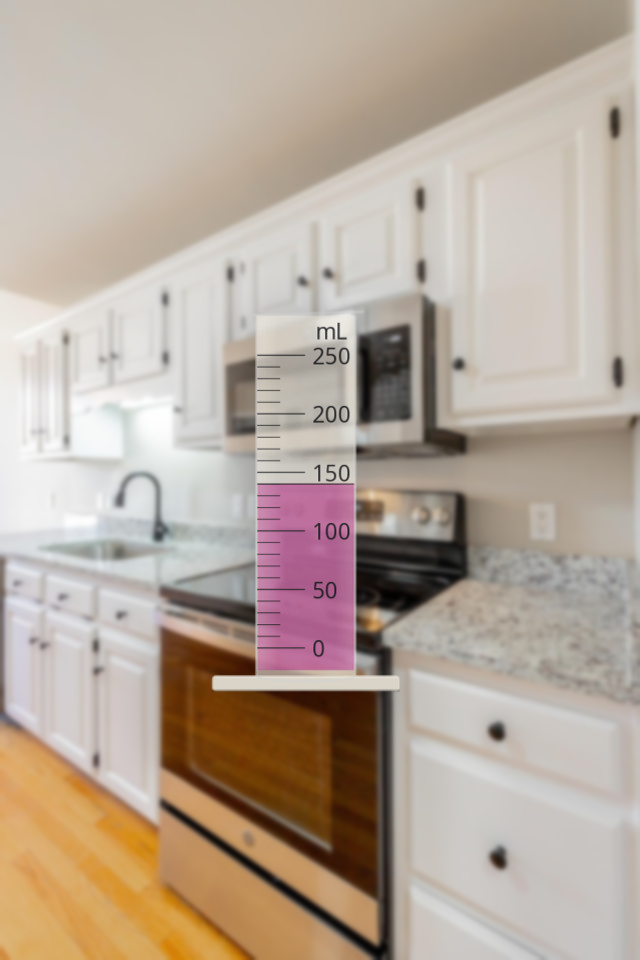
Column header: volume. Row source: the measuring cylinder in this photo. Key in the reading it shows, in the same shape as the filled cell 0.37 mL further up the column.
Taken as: 140 mL
